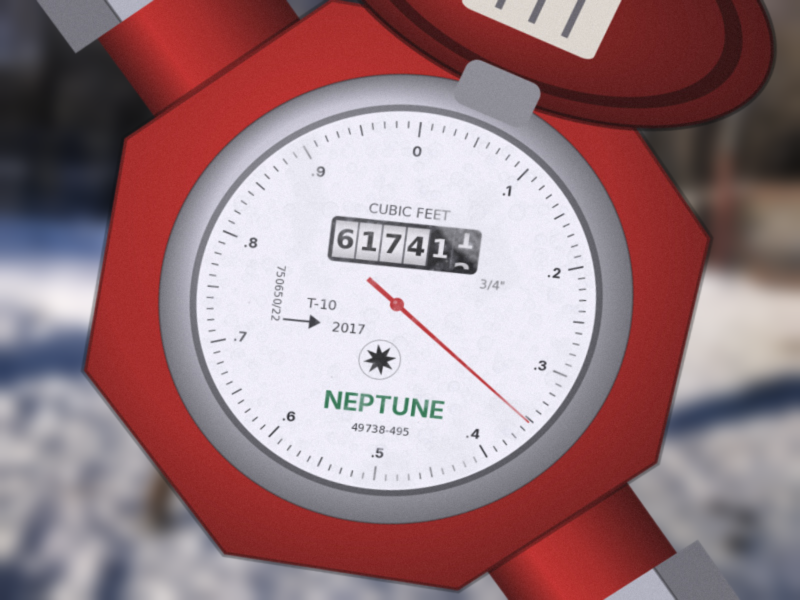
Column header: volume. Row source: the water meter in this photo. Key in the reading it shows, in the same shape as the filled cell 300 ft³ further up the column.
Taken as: 617411.35 ft³
